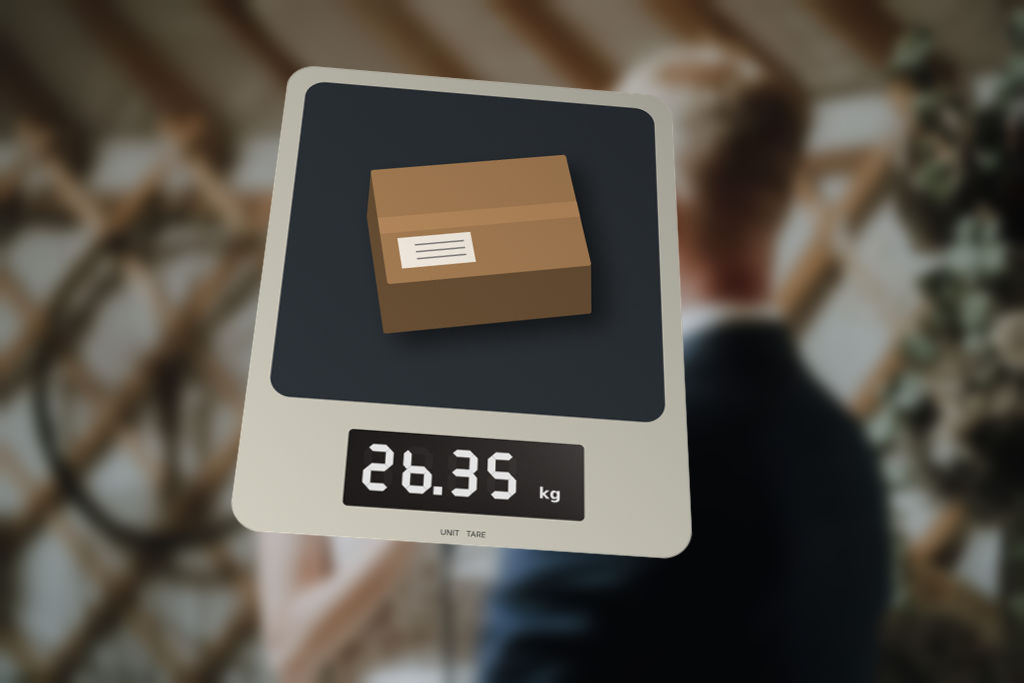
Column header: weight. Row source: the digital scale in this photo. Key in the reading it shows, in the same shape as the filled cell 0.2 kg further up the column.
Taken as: 26.35 kg
